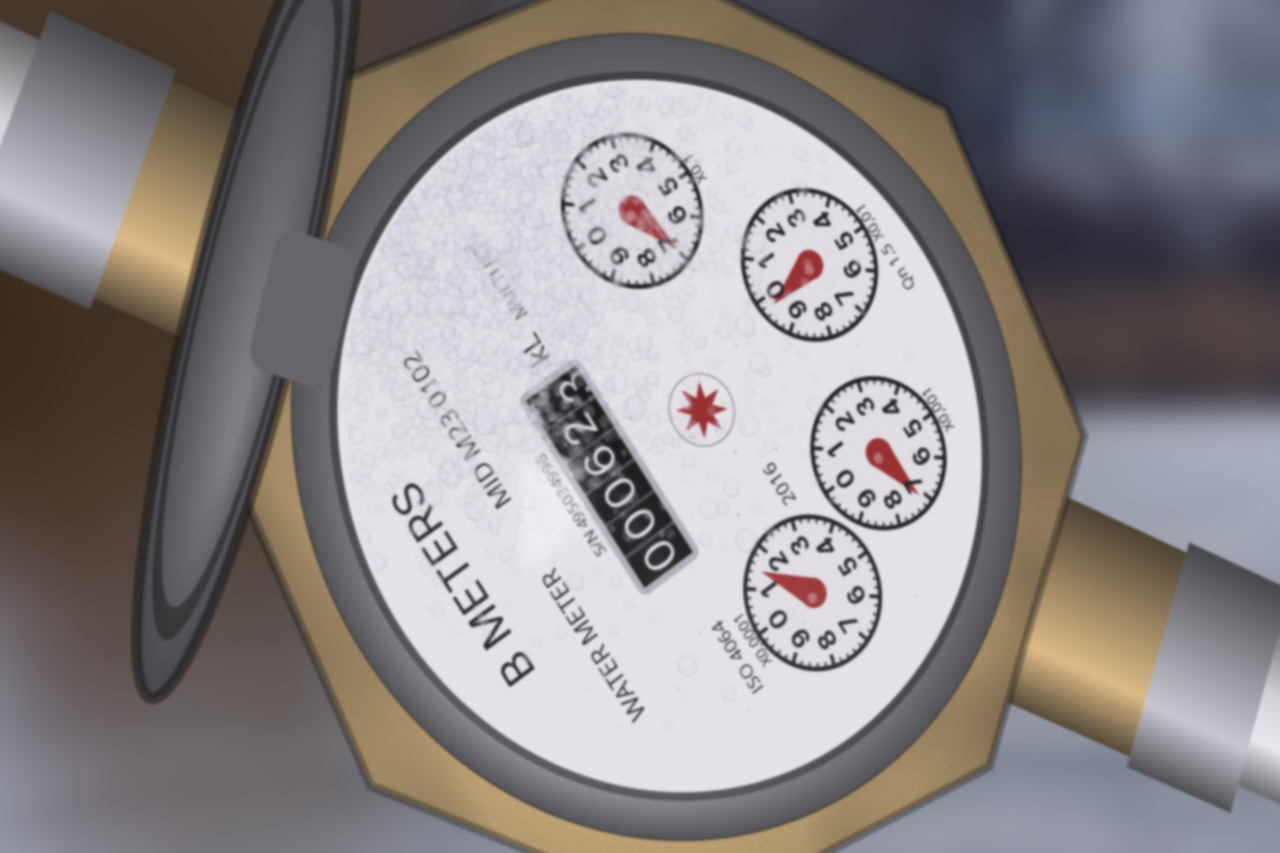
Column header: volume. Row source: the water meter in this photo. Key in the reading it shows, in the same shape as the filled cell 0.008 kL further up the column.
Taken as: 622.6971 kL
